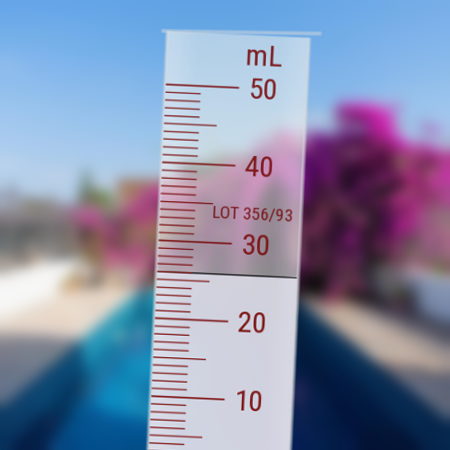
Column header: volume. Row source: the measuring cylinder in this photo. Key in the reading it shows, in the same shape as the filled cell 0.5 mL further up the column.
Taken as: 26 mL
